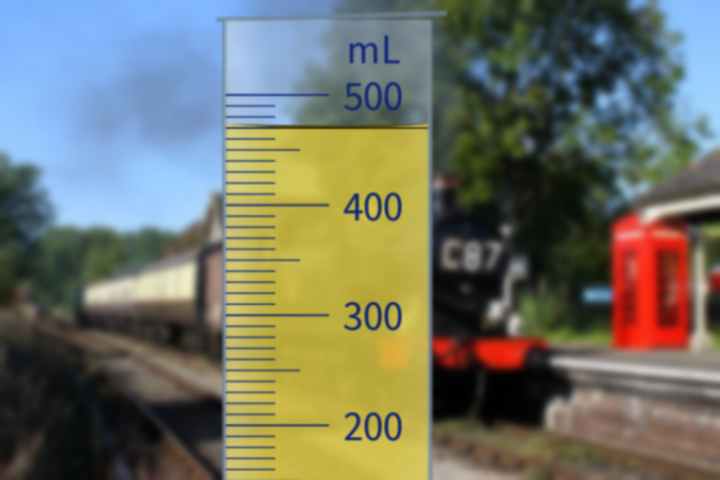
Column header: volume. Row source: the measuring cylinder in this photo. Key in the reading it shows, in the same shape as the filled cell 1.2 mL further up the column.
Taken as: 470 mL
